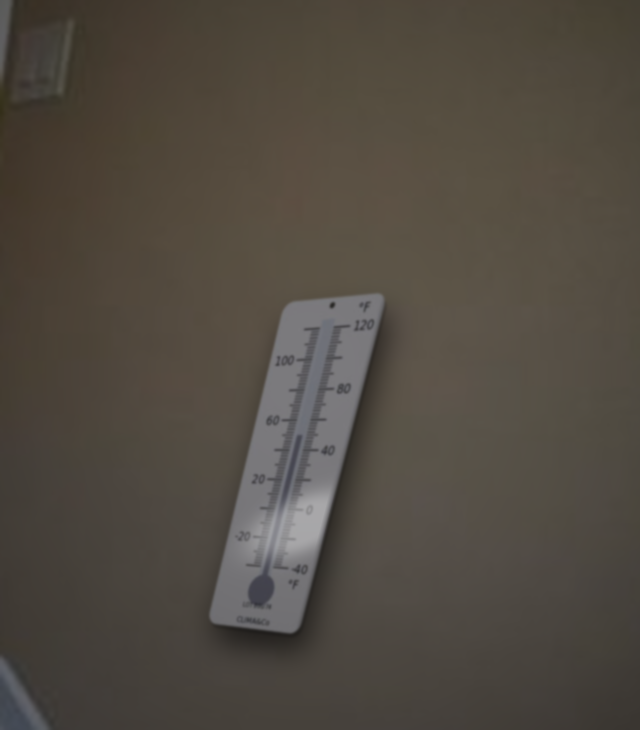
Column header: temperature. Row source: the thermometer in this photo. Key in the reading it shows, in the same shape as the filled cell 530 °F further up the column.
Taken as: 50 °F
